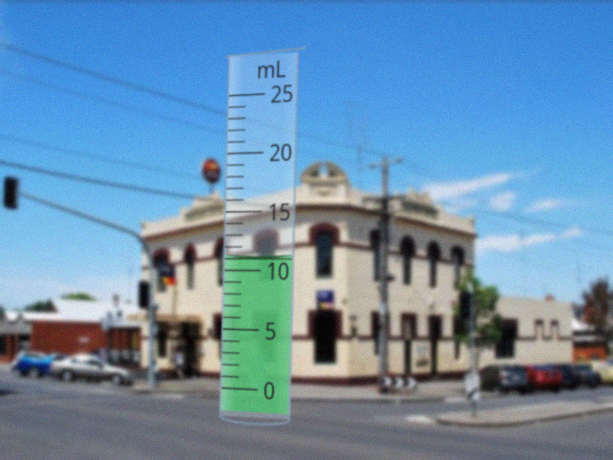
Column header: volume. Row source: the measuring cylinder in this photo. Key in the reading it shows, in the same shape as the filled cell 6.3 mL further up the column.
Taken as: 11 mL
